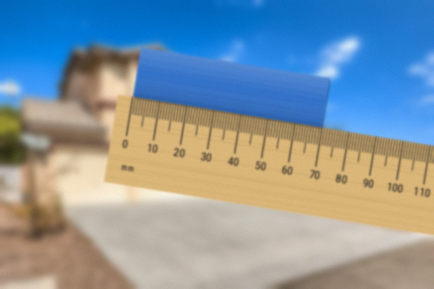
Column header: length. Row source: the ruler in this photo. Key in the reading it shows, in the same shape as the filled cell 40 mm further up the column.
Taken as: 70 mm
